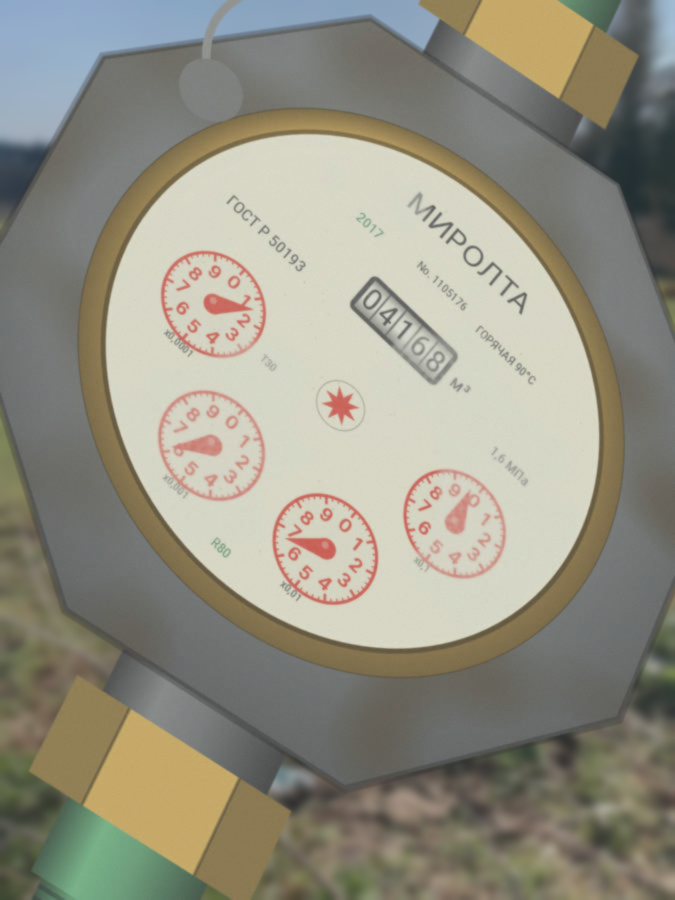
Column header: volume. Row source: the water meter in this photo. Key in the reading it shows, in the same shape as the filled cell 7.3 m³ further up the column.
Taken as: 4167.9661 m³
